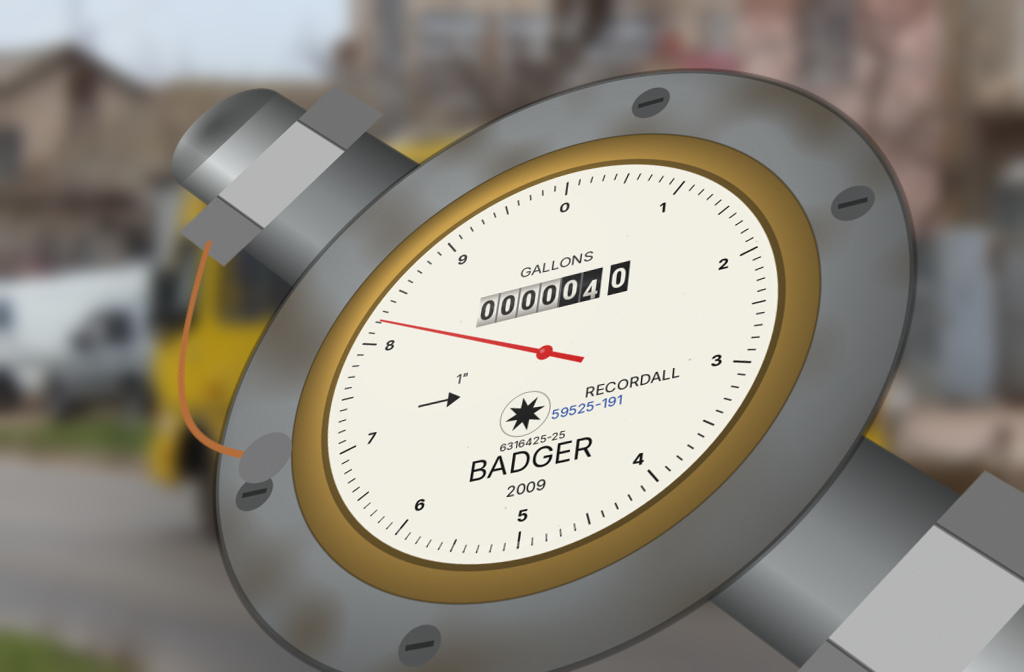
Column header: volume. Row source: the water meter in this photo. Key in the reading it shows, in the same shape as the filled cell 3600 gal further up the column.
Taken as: 38.2 gal
